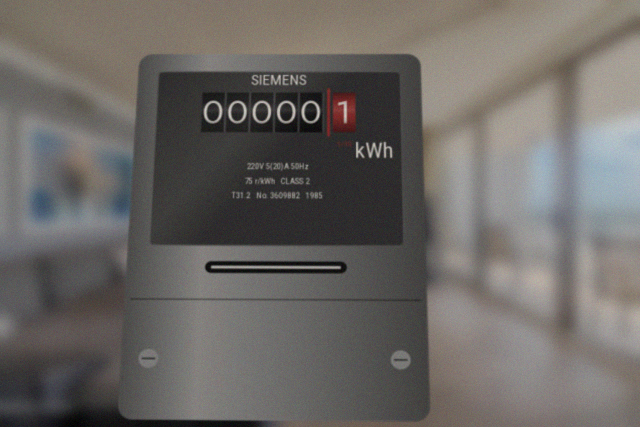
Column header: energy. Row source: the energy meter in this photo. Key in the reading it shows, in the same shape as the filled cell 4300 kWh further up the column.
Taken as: 0.1 kWh
